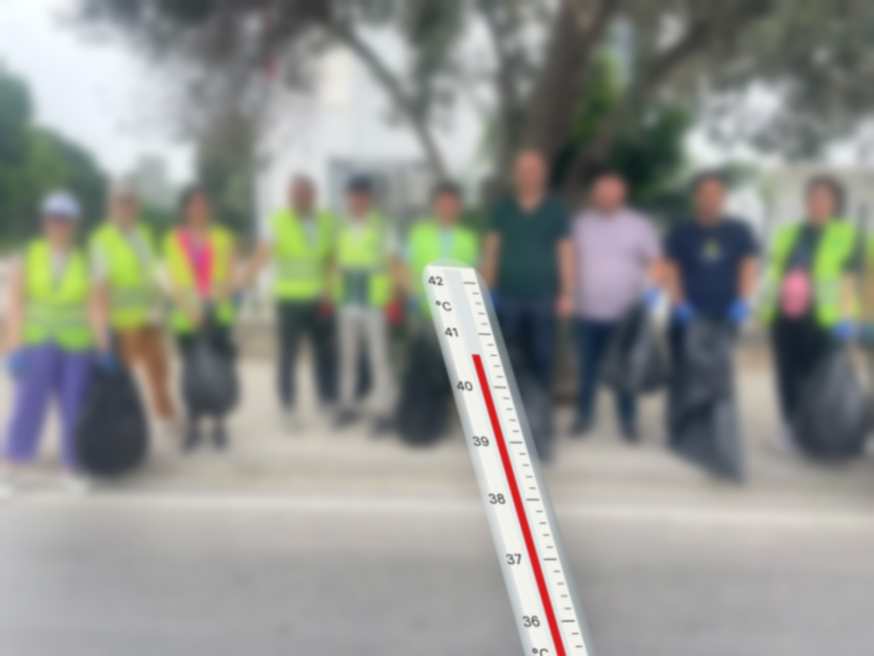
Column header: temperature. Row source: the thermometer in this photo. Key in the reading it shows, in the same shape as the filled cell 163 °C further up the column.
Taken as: 40.6 °C
